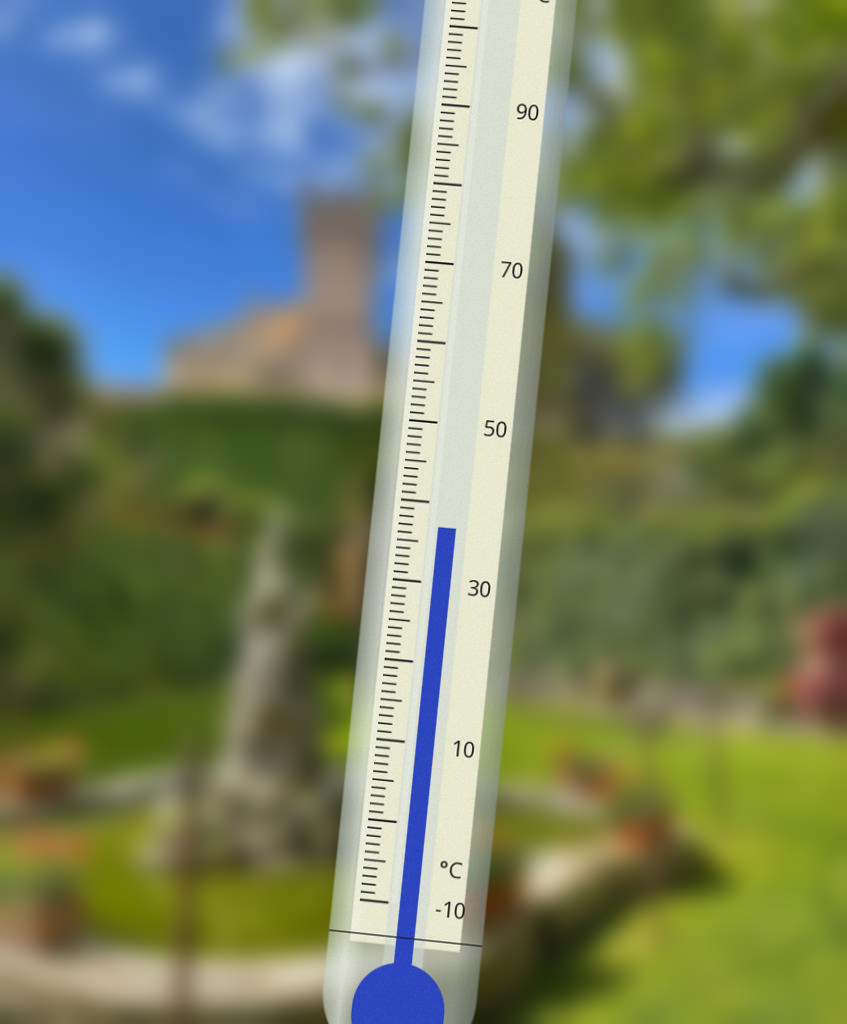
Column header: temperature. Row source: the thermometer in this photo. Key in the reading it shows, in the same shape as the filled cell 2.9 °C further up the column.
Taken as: 37 °C
